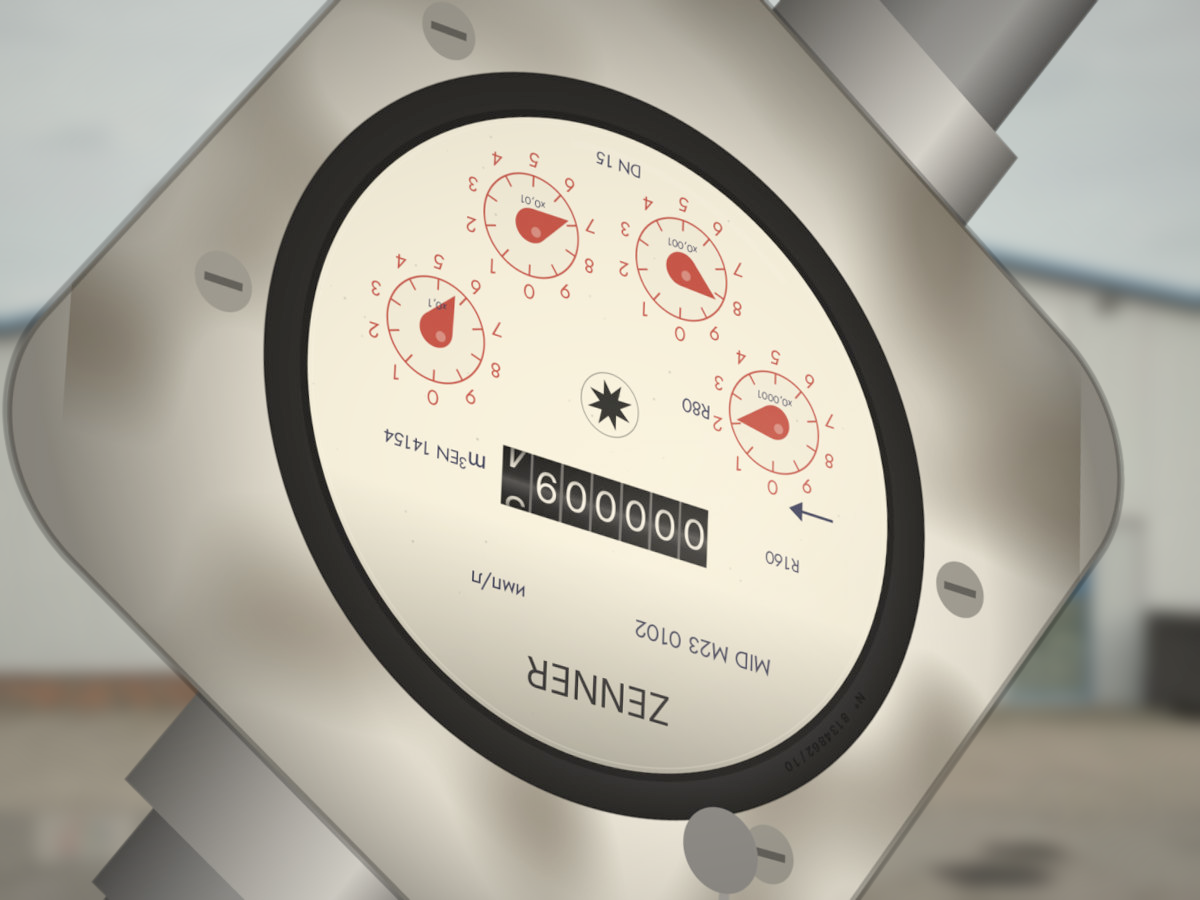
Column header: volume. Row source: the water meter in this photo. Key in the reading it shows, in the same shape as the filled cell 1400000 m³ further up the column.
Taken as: 93.5682 m³
